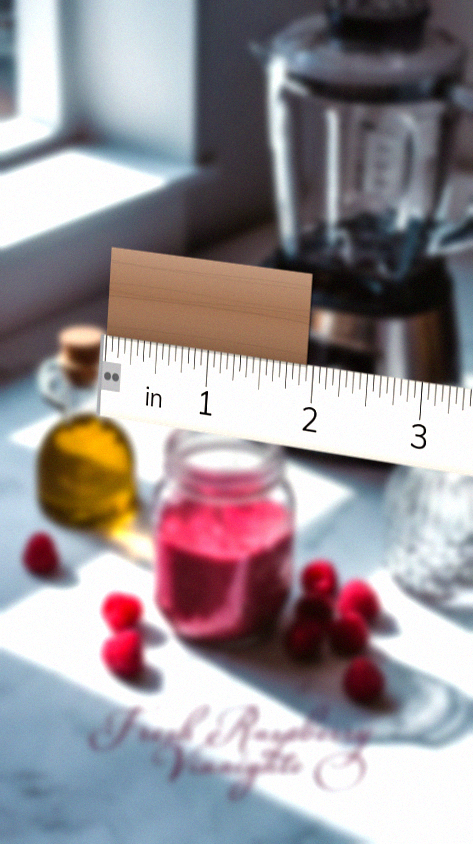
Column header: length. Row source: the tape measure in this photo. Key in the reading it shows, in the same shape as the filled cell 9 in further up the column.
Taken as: 1.9375 in
